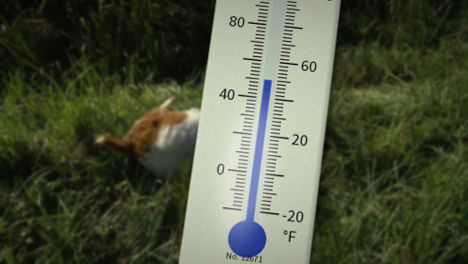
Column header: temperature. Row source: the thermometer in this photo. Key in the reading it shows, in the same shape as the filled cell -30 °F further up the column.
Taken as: 50 °F
